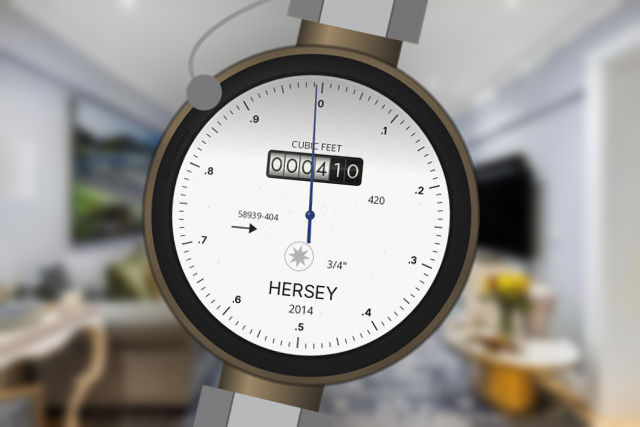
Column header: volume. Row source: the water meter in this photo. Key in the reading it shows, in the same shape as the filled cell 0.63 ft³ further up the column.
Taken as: 409.99 ft³
